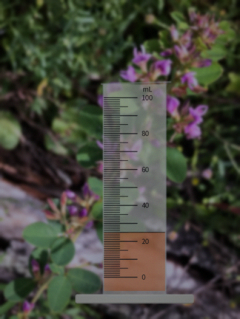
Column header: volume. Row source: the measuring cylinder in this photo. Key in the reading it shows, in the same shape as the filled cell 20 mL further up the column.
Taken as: 25 mL
